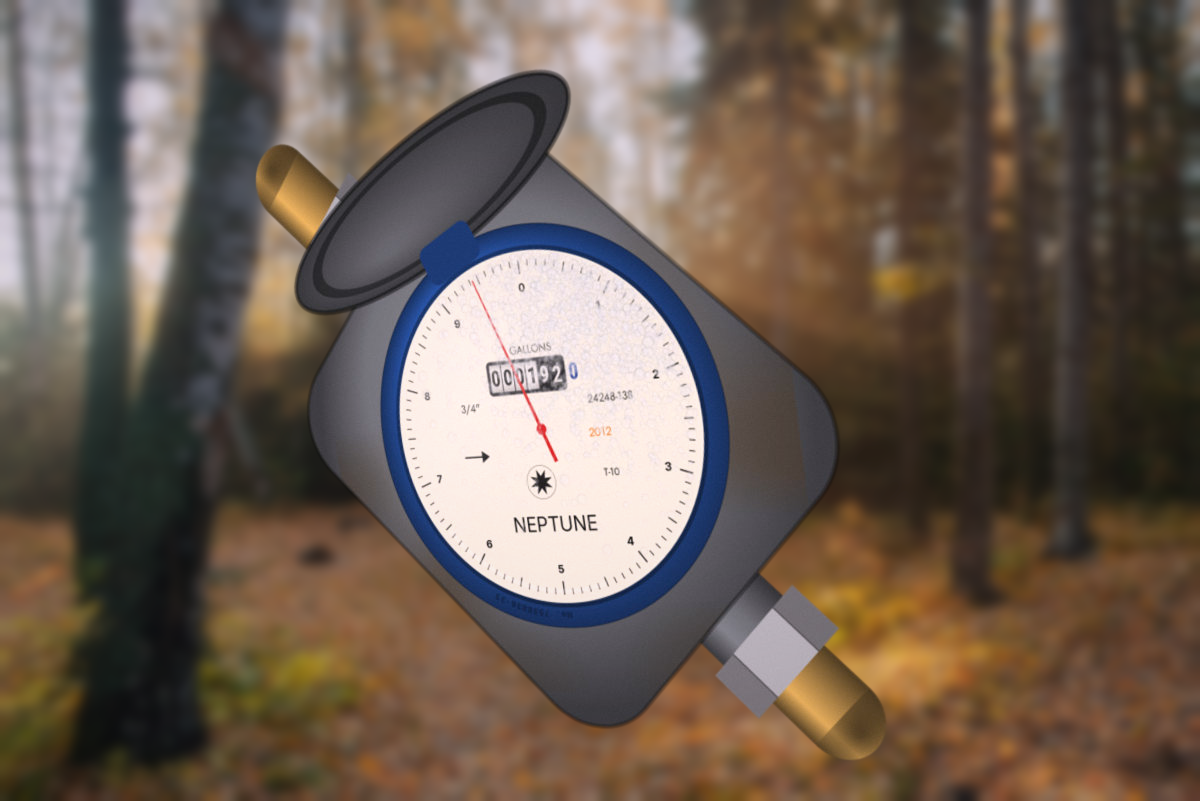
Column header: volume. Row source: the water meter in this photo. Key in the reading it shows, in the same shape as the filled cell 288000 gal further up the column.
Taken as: 1919.4 gal
